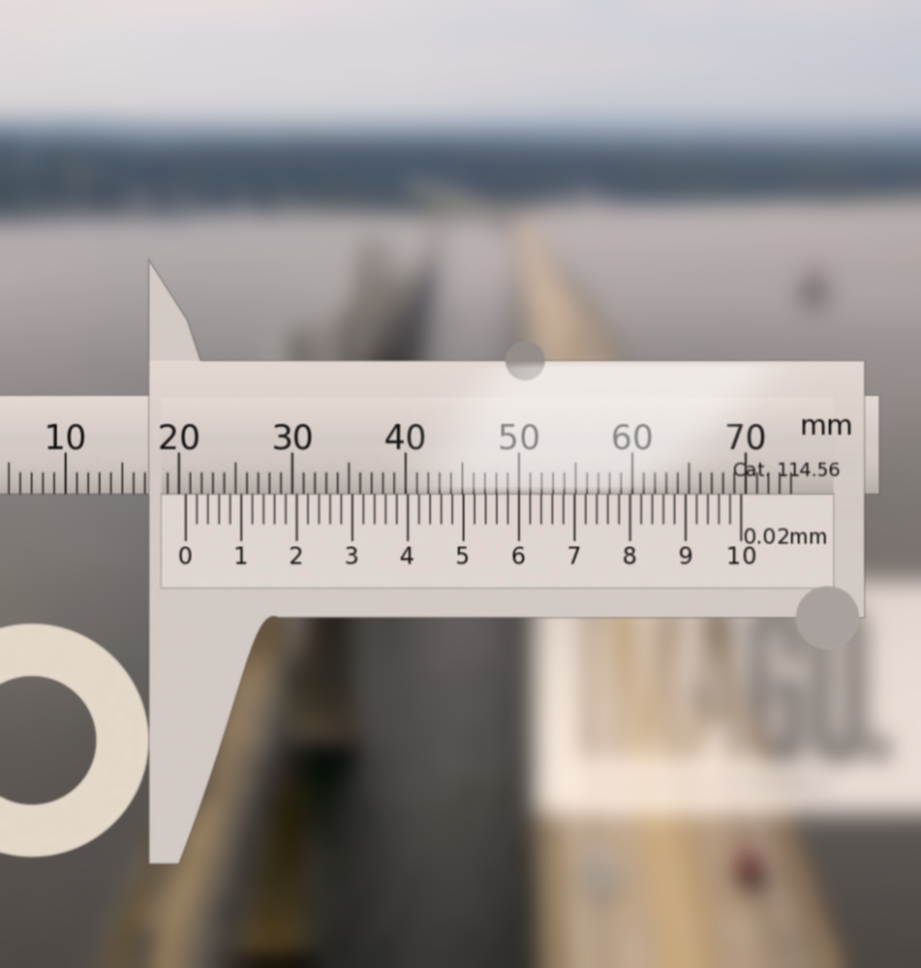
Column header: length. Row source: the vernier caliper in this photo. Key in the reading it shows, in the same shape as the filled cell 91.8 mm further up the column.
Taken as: 20.6 mm
